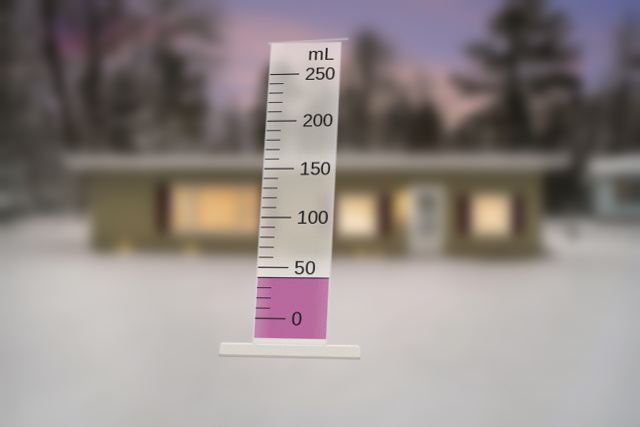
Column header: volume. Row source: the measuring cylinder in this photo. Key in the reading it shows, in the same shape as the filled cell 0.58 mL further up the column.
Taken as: 40 mL
